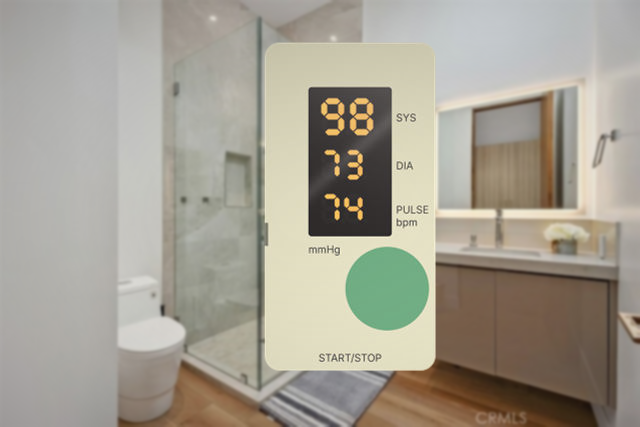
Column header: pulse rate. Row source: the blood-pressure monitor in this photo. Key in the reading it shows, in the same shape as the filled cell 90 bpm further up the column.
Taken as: 74 bpm
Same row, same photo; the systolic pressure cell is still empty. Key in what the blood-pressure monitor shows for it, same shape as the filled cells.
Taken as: 98 mmHg
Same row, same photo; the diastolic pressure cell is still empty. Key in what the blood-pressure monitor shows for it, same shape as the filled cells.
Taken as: 73 mmHg
